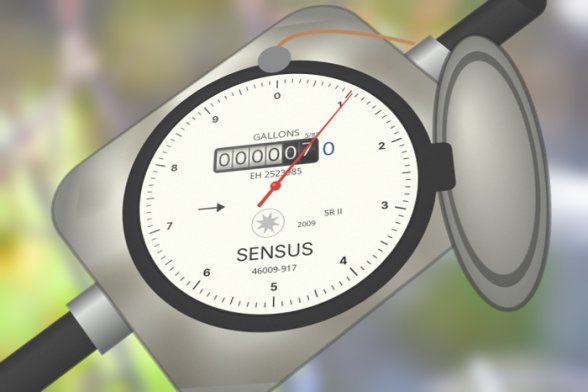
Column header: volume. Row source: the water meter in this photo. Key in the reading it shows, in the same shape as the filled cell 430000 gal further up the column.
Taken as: 71.0 gal
